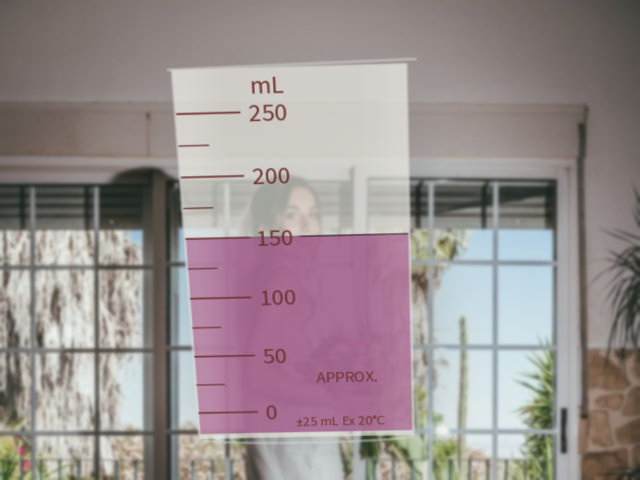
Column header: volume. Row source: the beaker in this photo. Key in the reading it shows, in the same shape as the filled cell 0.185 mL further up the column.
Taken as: 150 mL
